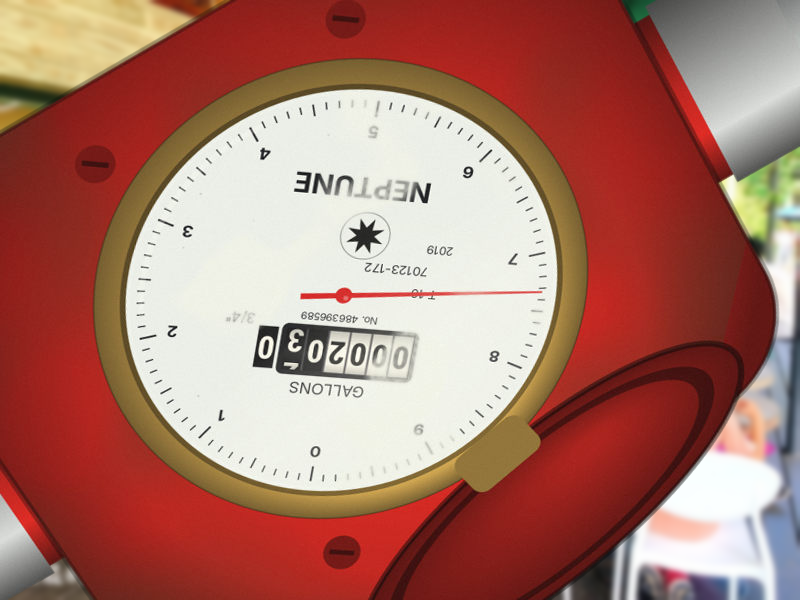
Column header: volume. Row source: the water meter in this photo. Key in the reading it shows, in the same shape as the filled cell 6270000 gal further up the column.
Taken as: 2027.3 gal
